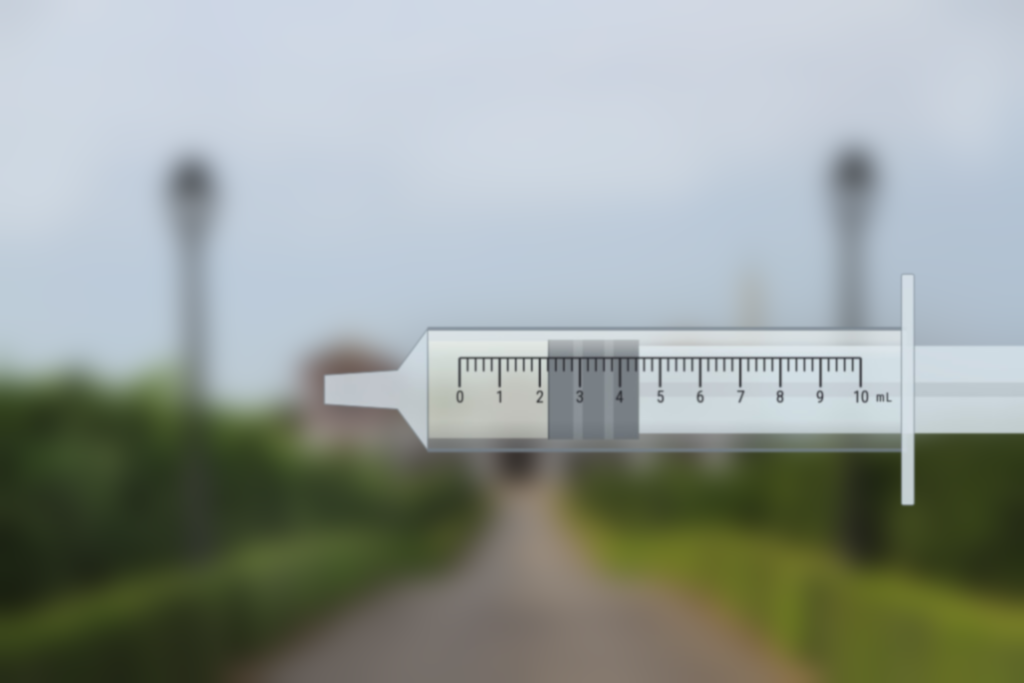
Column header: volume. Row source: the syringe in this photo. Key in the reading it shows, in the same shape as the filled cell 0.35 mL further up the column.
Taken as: 2.2 mL
